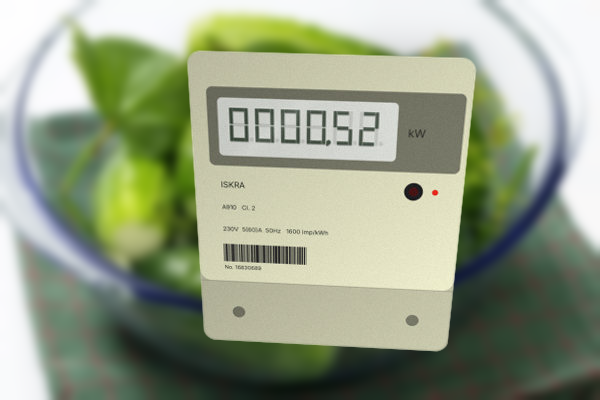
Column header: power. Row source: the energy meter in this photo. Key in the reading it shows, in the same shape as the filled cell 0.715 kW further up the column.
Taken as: 0.52 kW
